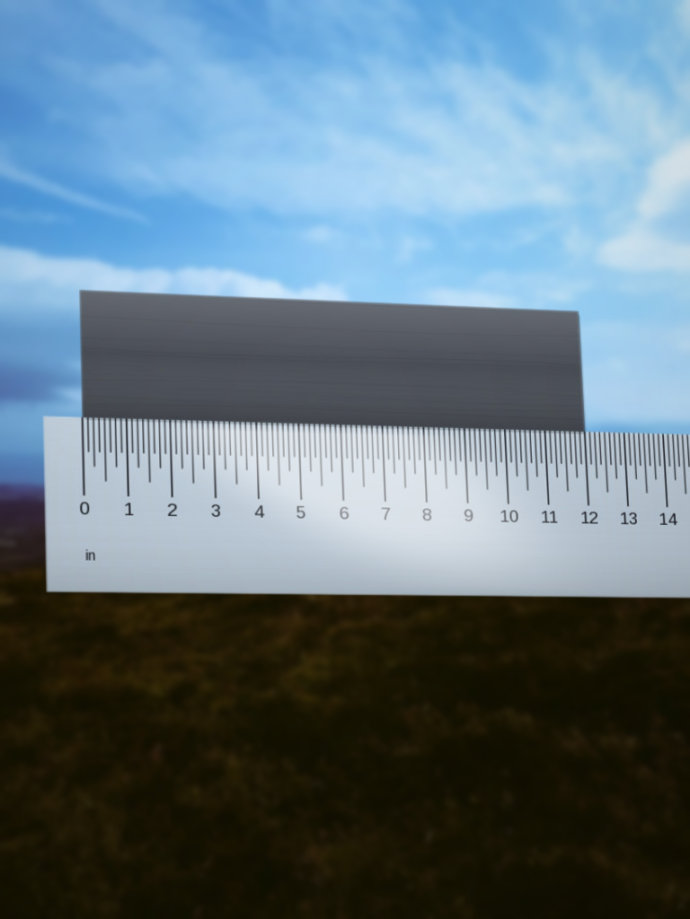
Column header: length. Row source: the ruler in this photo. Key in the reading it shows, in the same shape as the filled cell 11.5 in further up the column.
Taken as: 12 in
